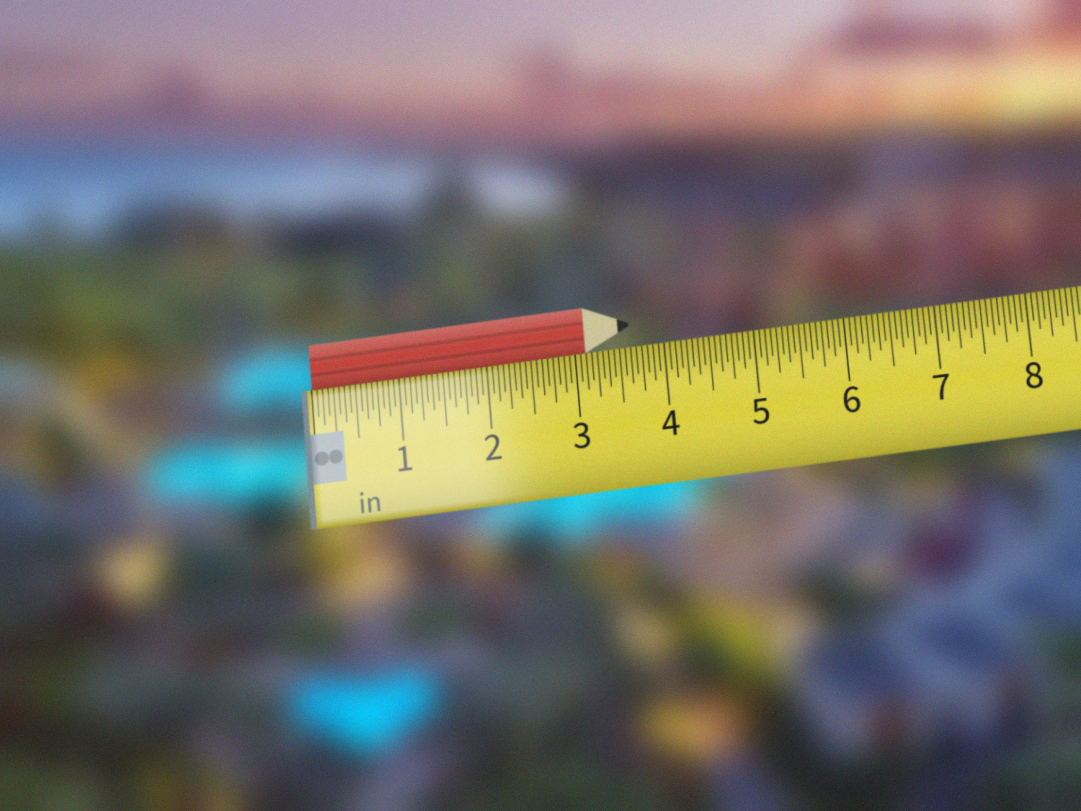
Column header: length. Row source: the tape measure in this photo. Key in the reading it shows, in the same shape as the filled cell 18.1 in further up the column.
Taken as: 3.625 in
